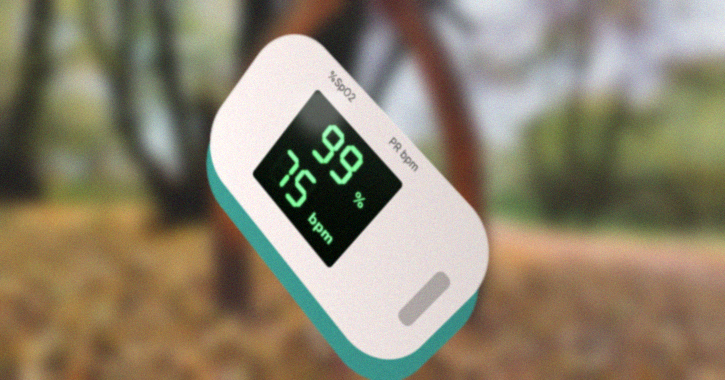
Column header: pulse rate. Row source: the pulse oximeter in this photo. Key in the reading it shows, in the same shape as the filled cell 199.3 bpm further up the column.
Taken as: 75 bpm
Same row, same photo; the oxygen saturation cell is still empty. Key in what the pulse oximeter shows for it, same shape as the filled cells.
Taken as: 99 %
